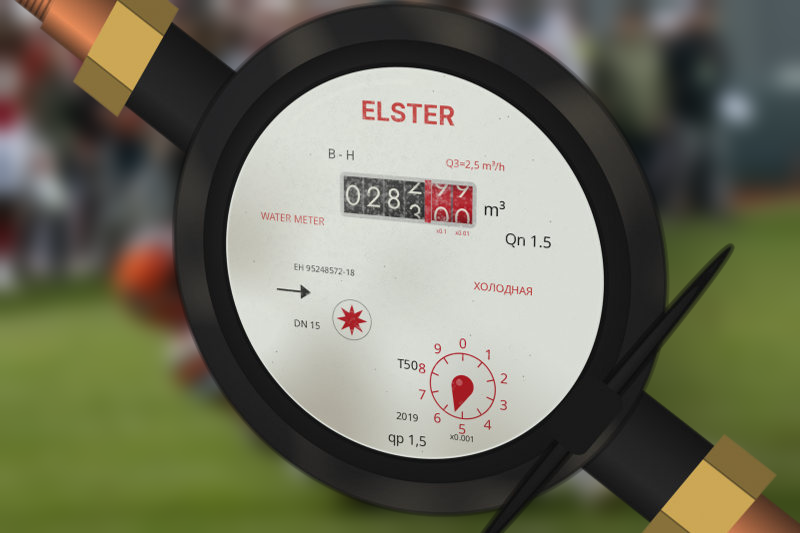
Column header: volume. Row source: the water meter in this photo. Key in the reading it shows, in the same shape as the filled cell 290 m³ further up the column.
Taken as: 282.995 m³
